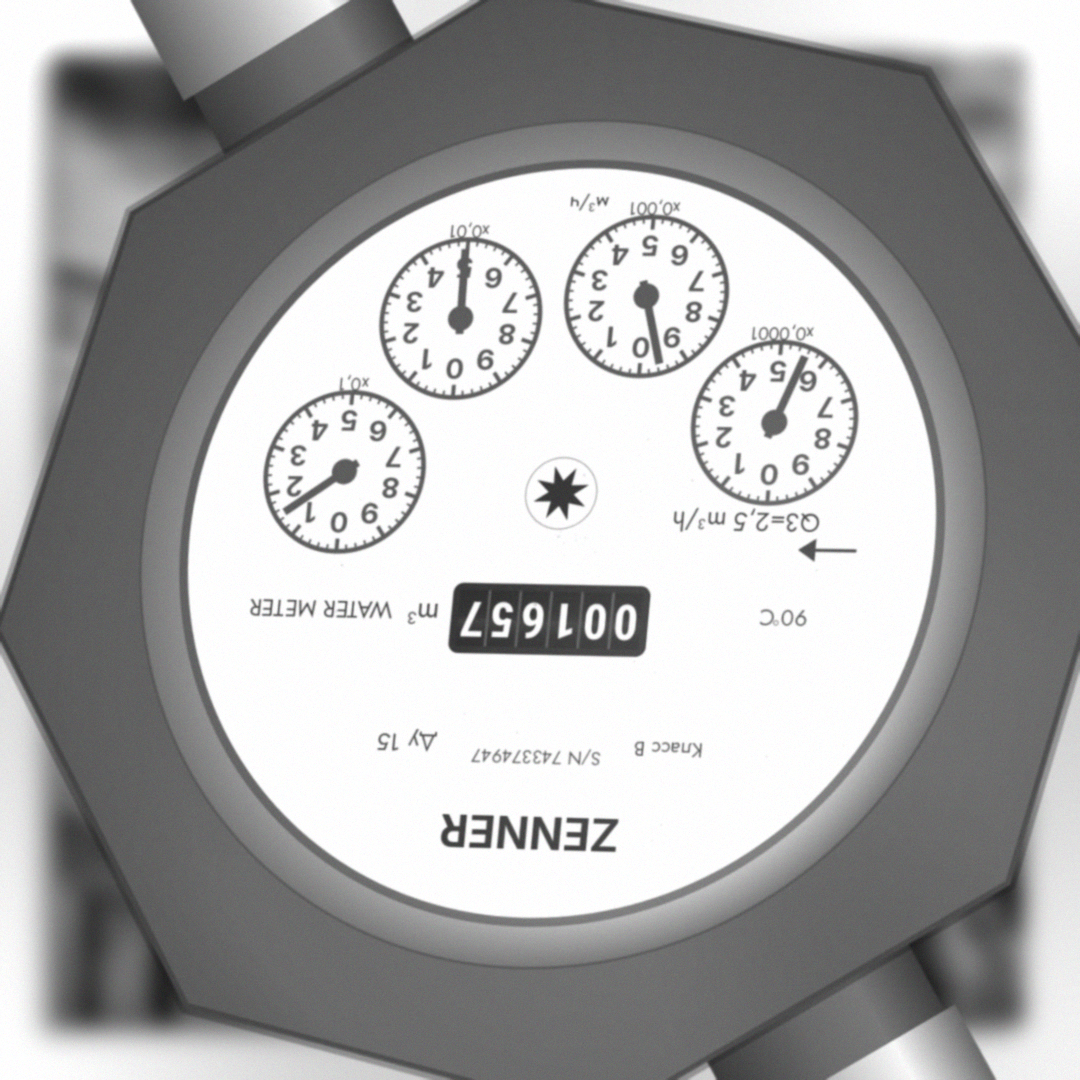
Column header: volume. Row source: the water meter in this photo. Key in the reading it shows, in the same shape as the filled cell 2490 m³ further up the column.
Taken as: 1657.1495 m³
